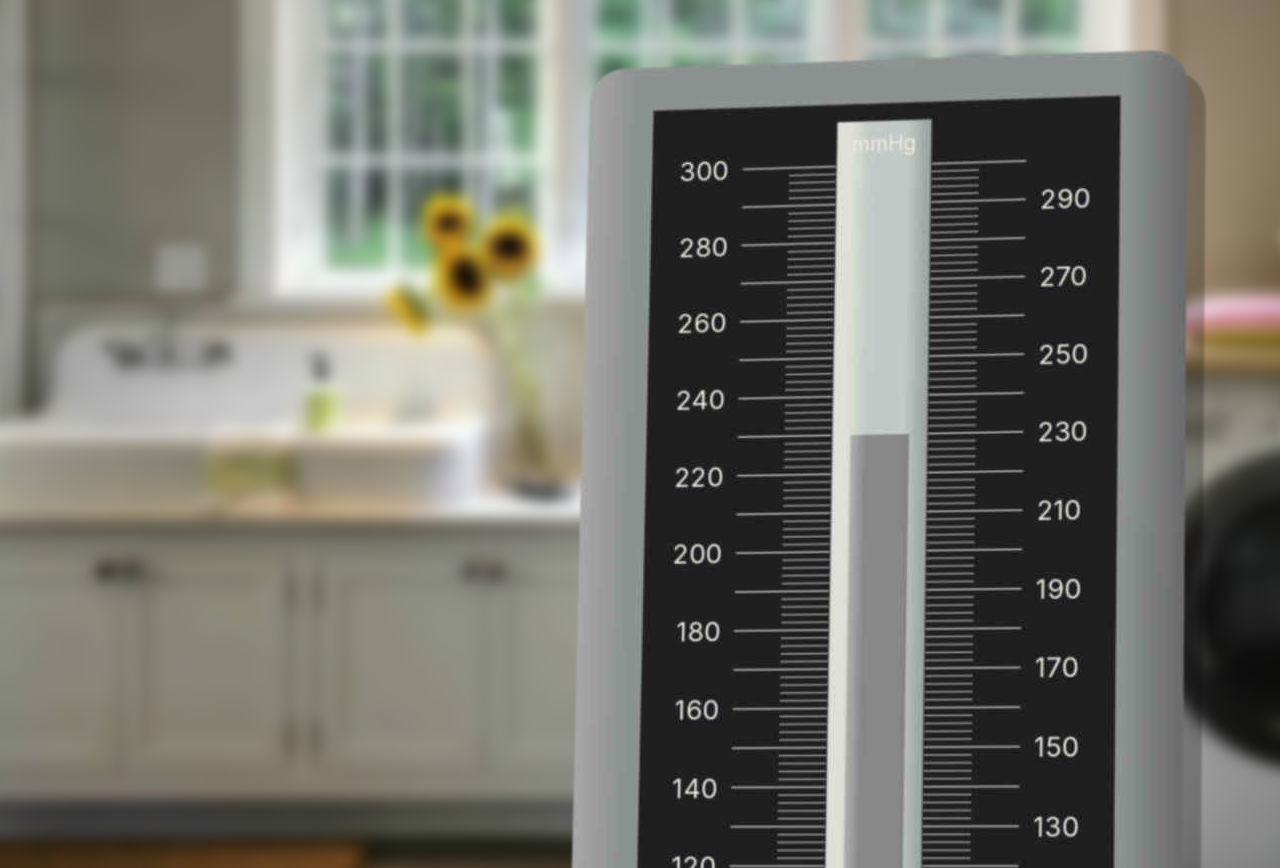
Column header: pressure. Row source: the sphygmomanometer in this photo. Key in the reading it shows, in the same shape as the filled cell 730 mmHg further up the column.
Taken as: 230 mmHg
